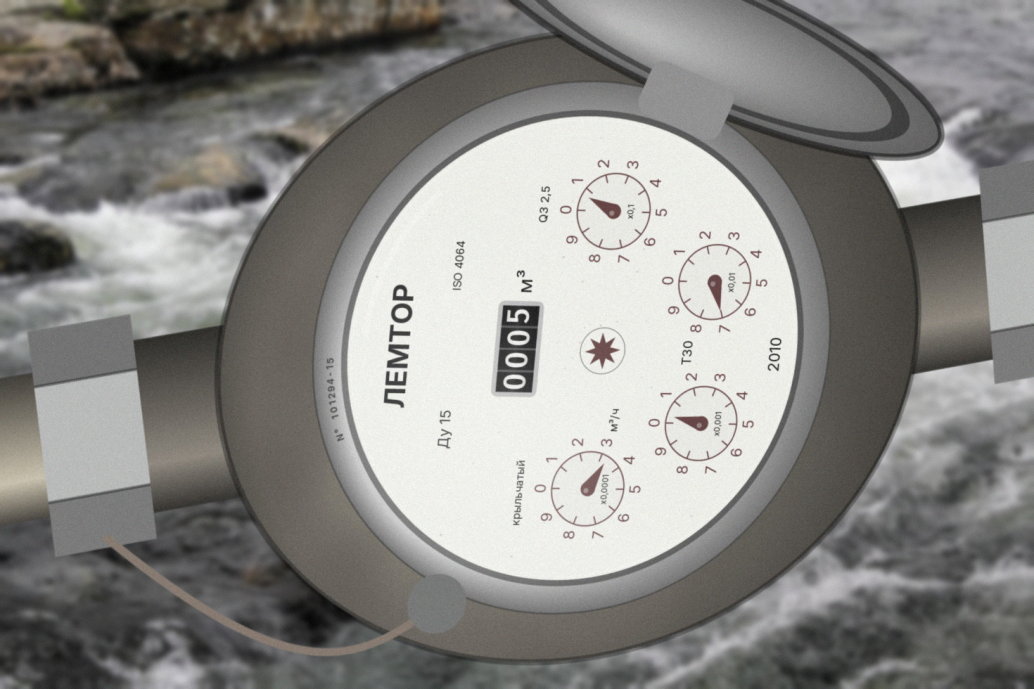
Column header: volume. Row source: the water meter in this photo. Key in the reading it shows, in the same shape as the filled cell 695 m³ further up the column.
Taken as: 5.0703 m³
